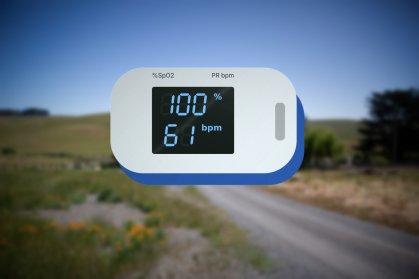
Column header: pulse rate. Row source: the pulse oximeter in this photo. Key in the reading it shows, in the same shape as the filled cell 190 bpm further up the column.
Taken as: 61 bpm
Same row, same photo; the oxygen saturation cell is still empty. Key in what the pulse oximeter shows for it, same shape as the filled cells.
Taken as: 100 %
